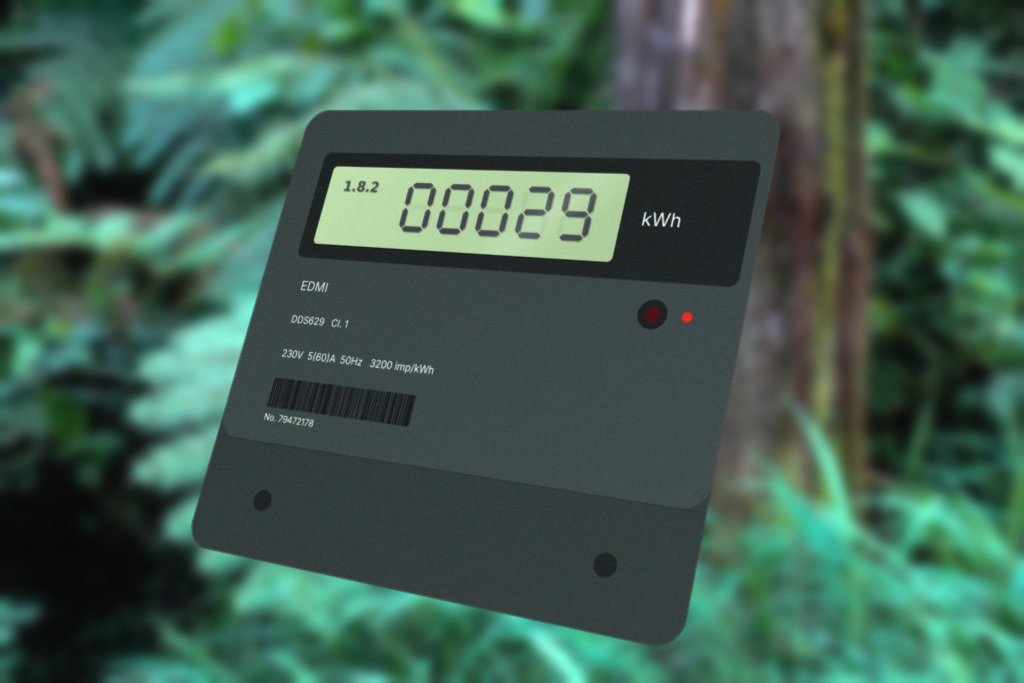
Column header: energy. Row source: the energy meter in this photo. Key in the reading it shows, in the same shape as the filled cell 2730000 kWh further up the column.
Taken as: 29 kWh
